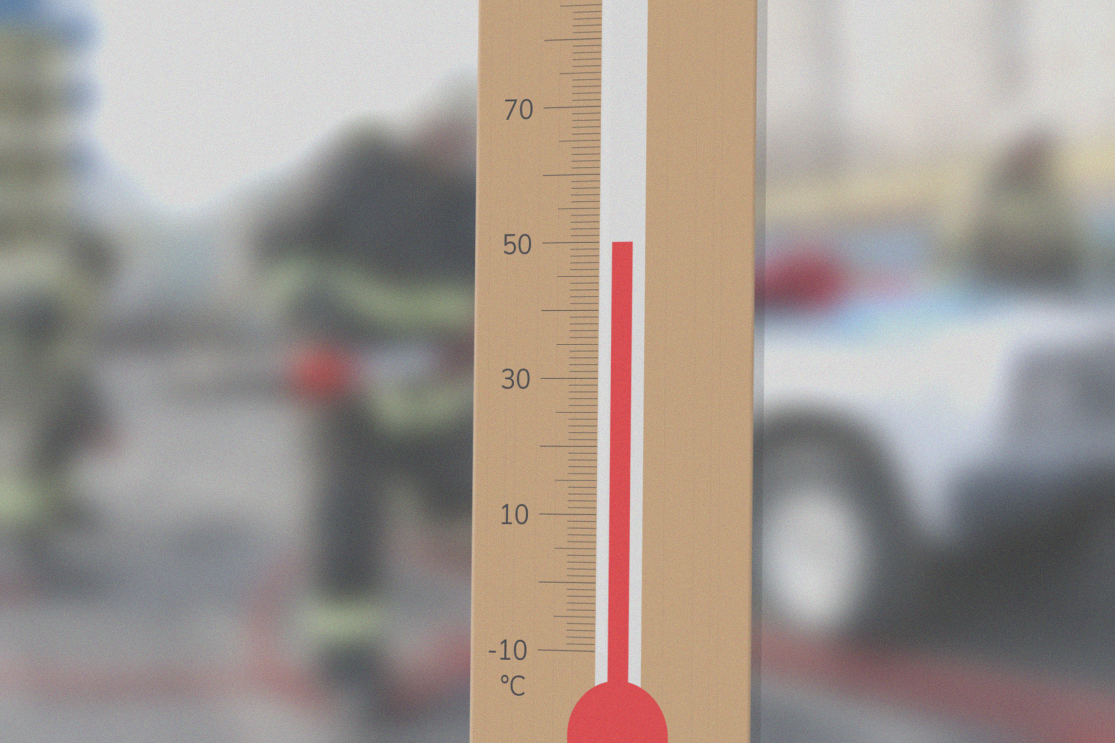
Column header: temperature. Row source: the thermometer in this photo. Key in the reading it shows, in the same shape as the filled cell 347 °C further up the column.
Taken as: 50 °C
